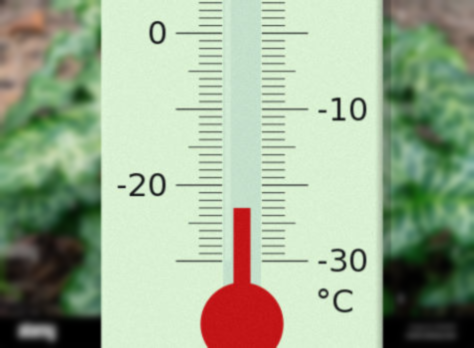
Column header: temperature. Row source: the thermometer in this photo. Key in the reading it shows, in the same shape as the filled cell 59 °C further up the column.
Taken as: -23 °C
